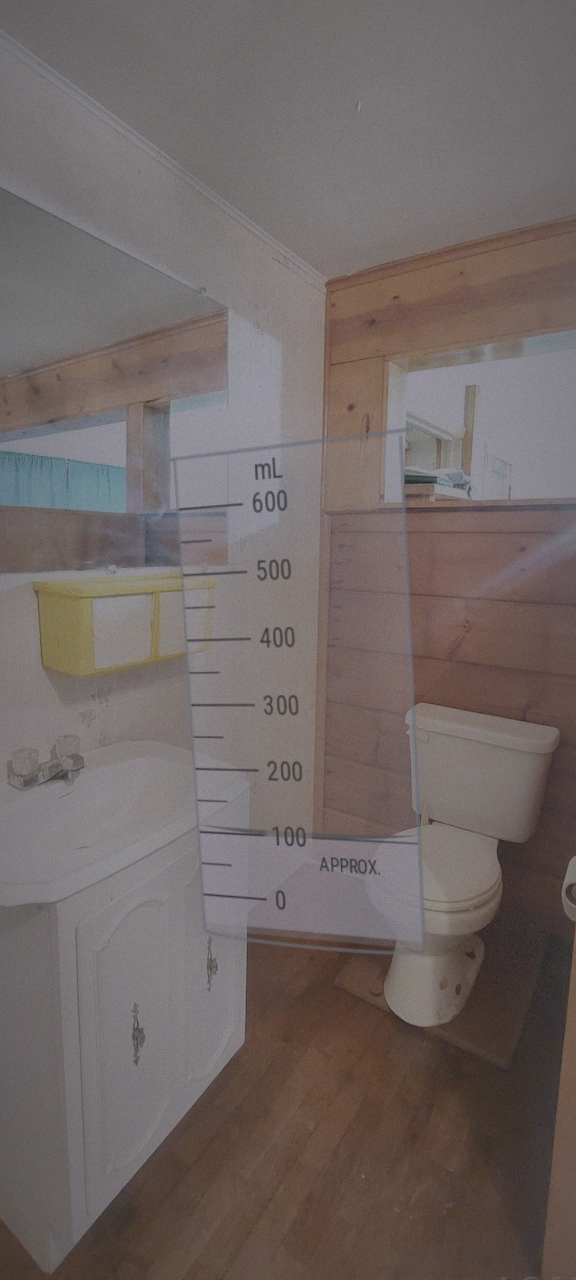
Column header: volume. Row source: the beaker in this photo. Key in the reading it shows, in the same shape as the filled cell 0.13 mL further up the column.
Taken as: 100 mL
